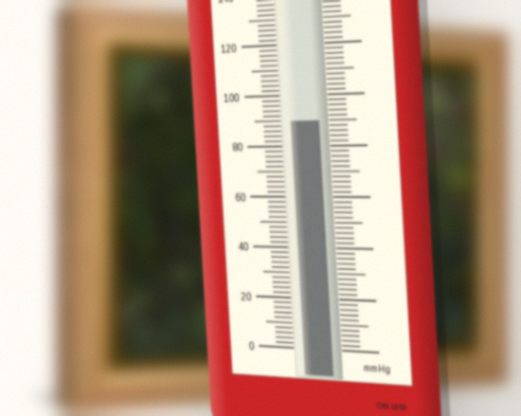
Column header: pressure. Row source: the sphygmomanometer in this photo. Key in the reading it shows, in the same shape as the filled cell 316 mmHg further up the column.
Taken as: 90 mmHg
